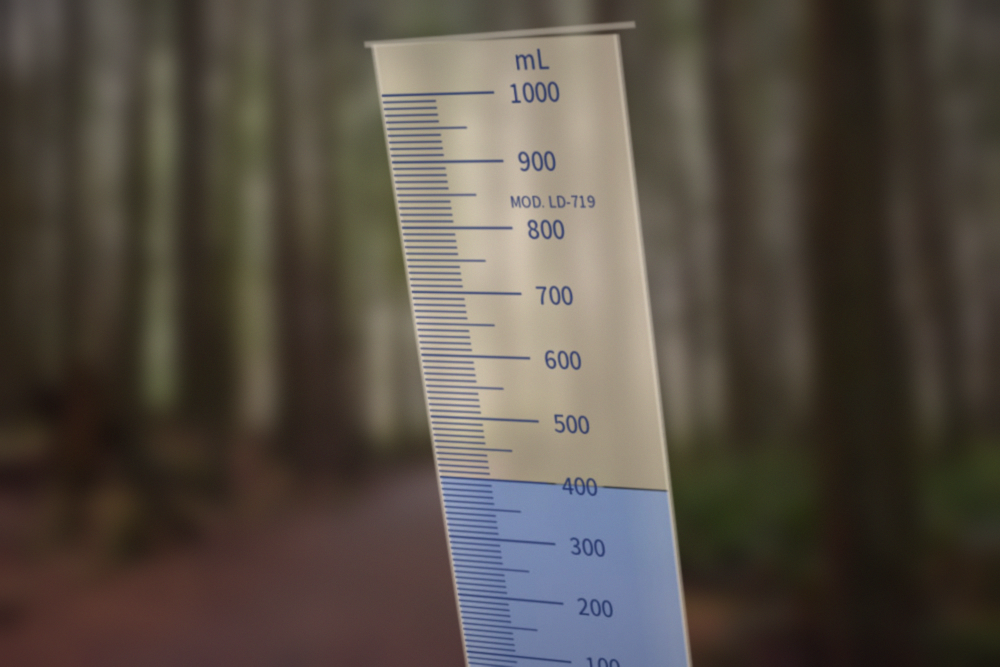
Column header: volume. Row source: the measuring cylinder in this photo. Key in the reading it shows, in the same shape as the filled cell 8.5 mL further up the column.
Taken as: 400 mL
